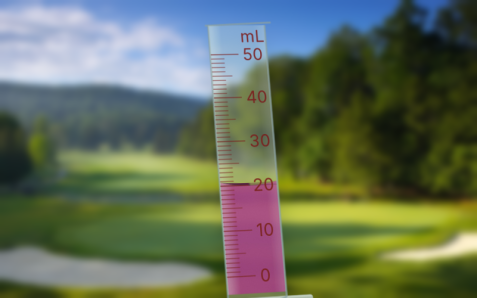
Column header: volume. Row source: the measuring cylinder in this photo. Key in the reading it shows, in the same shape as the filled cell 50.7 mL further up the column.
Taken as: 20 mL
